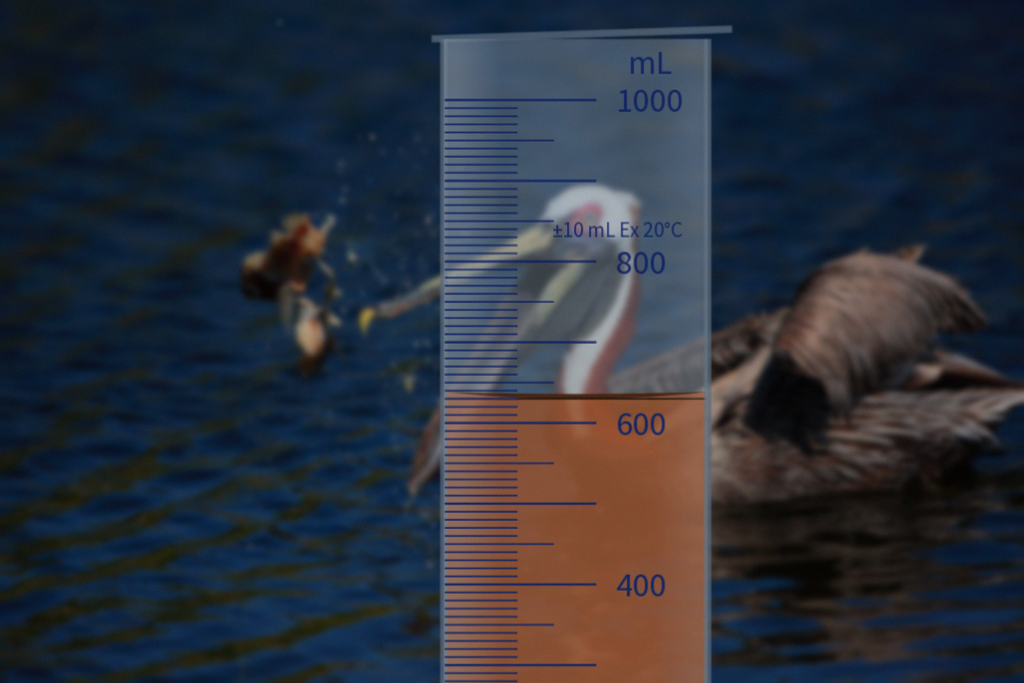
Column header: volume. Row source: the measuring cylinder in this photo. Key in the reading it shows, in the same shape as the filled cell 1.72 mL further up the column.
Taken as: 630 mL
